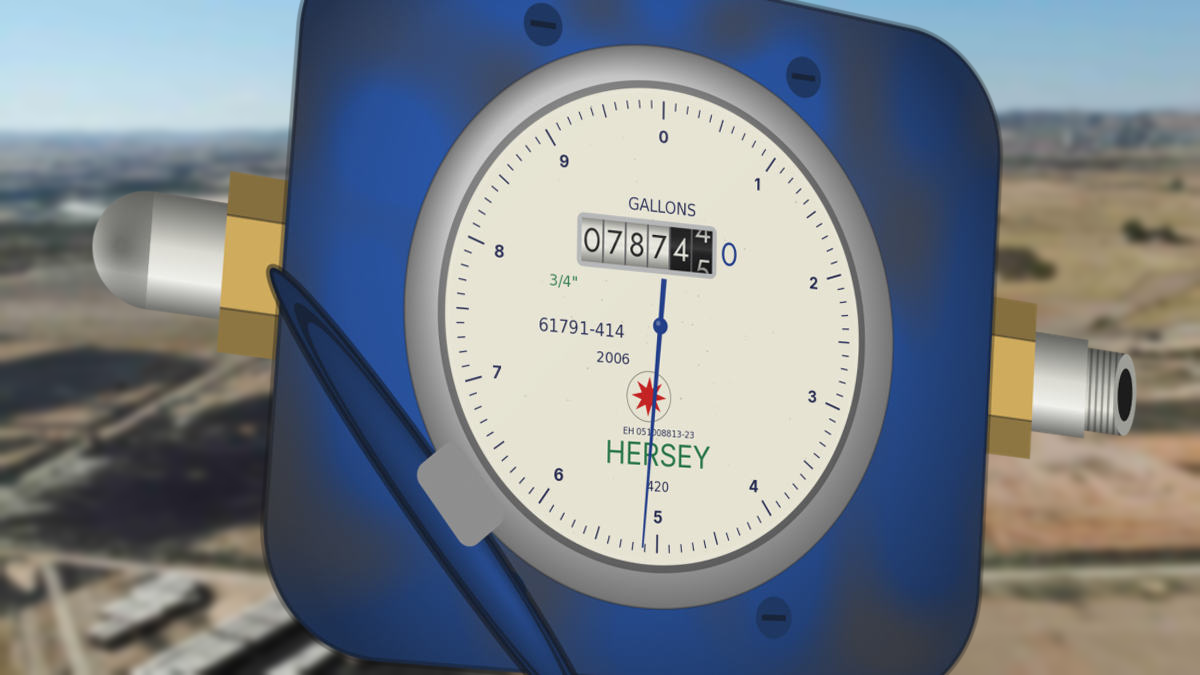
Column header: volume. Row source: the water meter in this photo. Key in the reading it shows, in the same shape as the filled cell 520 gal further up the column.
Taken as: 787445.1 gal
